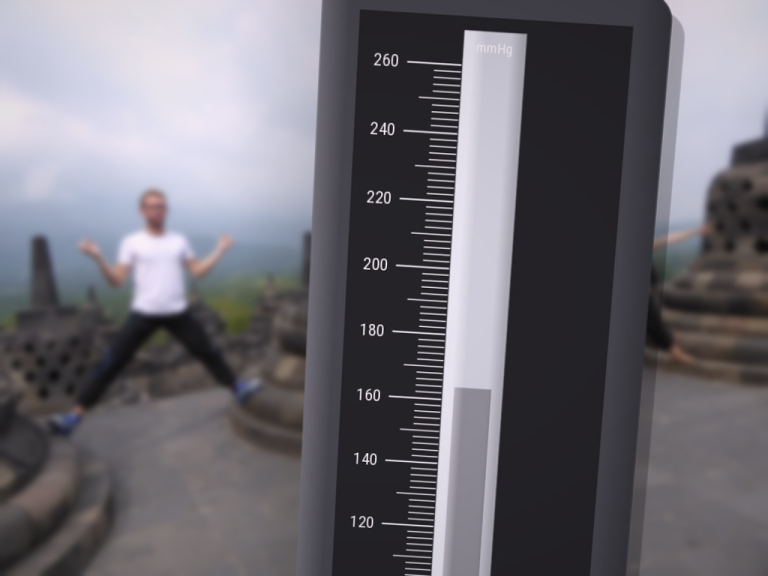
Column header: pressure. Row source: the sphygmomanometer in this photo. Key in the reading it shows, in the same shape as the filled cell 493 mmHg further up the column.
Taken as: 164 mmHg
